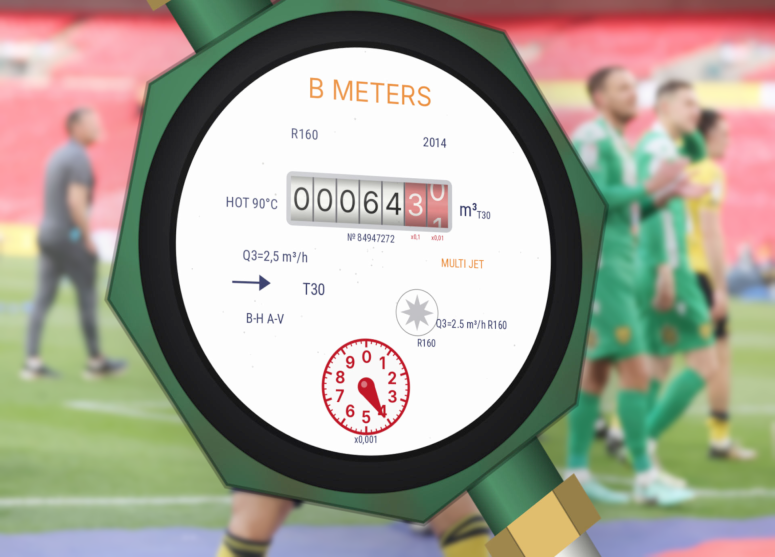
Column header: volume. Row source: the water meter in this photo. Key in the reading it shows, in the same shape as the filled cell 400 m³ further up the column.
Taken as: 64.304 m³
